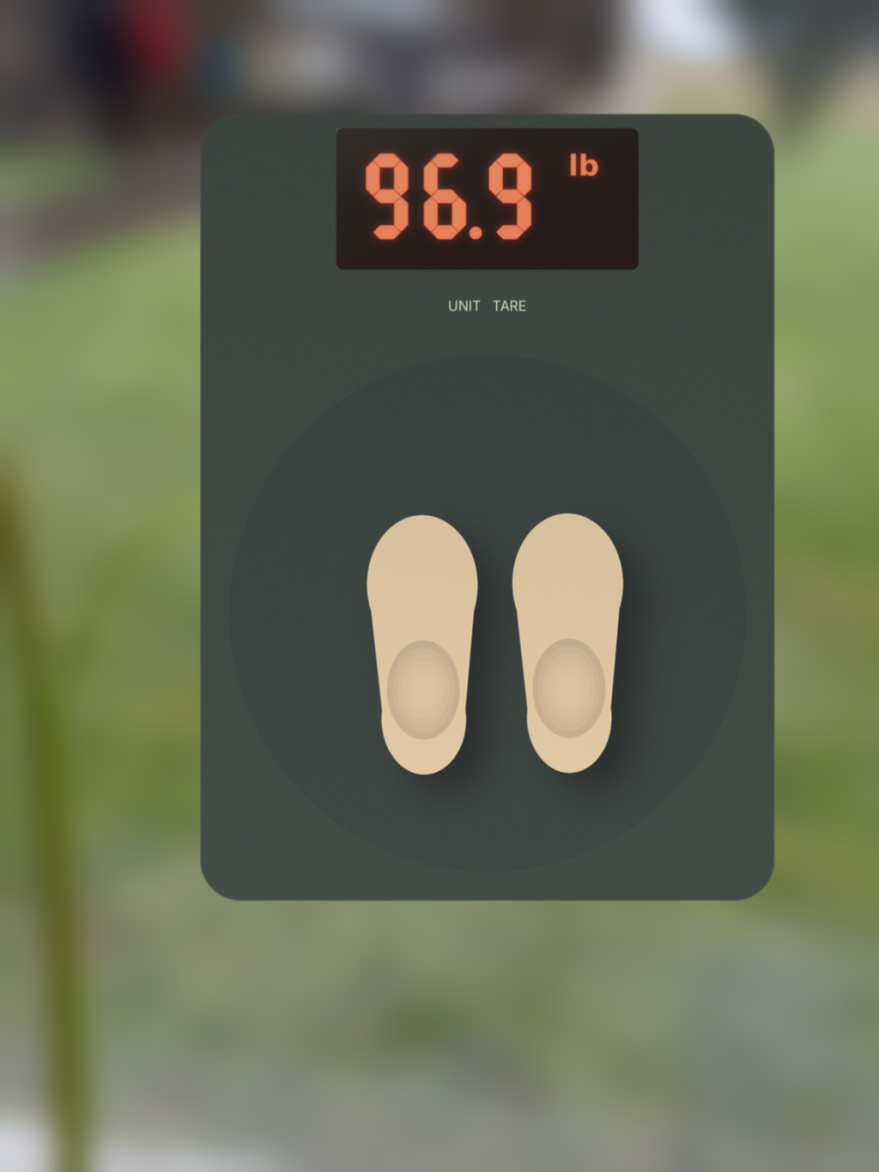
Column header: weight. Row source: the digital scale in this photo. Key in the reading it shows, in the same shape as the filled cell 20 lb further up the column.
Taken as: 96.9 lb
